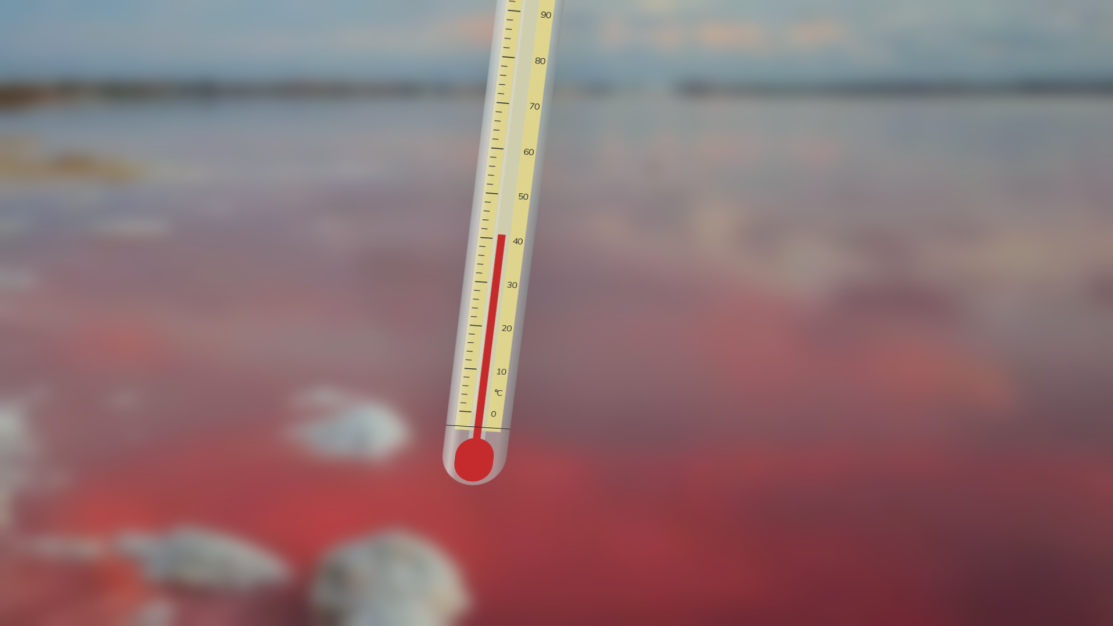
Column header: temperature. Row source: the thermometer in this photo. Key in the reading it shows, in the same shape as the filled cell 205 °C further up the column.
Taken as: 41 °C
